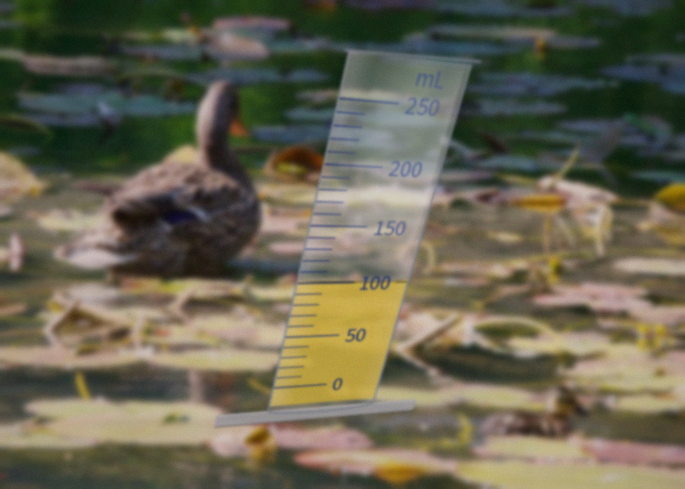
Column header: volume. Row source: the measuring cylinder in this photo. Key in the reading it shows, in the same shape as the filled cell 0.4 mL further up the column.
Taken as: 100 mL
